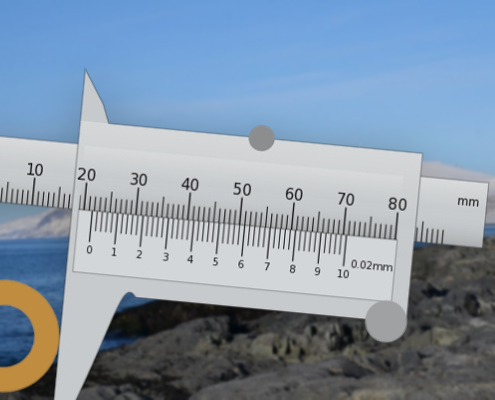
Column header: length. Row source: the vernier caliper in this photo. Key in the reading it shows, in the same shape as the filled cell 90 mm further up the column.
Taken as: 21.6 mm
